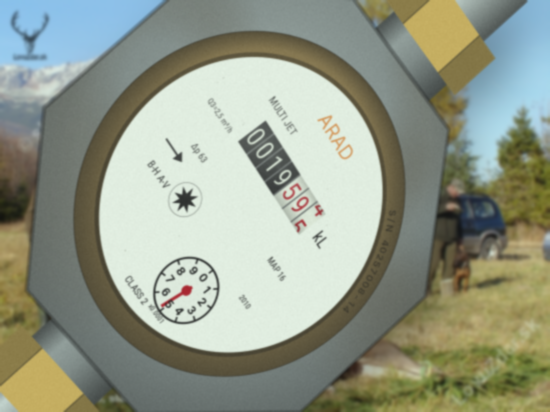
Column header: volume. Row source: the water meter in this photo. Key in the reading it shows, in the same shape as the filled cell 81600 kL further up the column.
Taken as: 19.5945 kL
